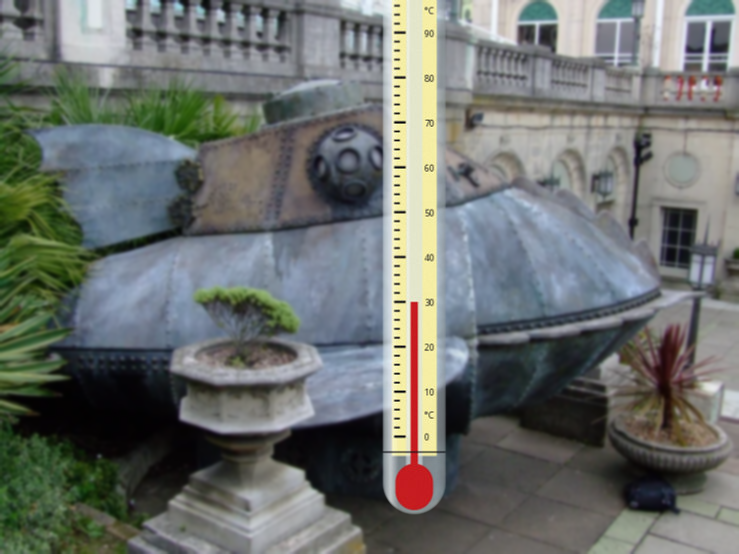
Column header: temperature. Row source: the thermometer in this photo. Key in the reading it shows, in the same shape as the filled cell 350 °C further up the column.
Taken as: 30 °C
